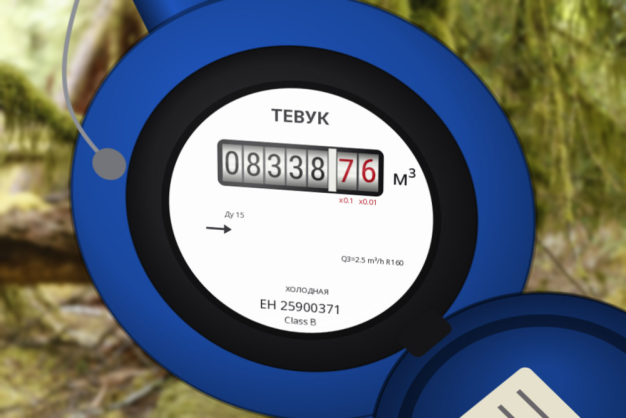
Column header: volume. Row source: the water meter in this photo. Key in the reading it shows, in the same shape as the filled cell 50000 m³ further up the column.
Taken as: 8338.76 m³
